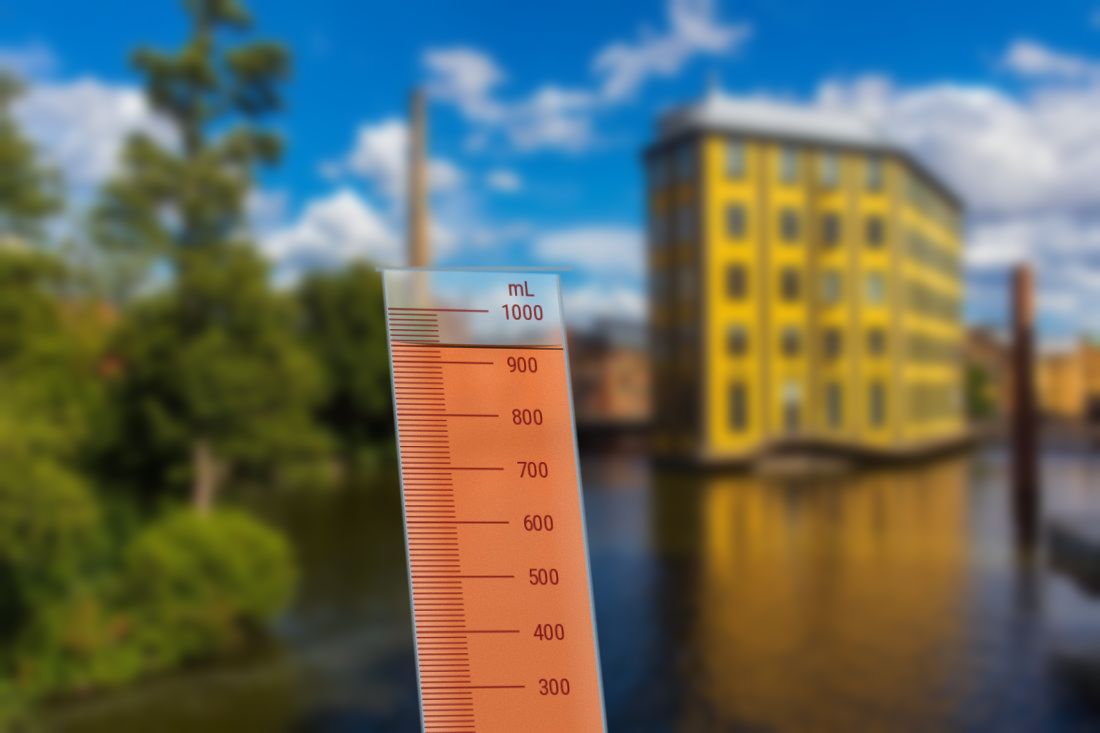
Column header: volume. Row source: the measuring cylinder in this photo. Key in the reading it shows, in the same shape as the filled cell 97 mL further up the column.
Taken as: 930 mL
